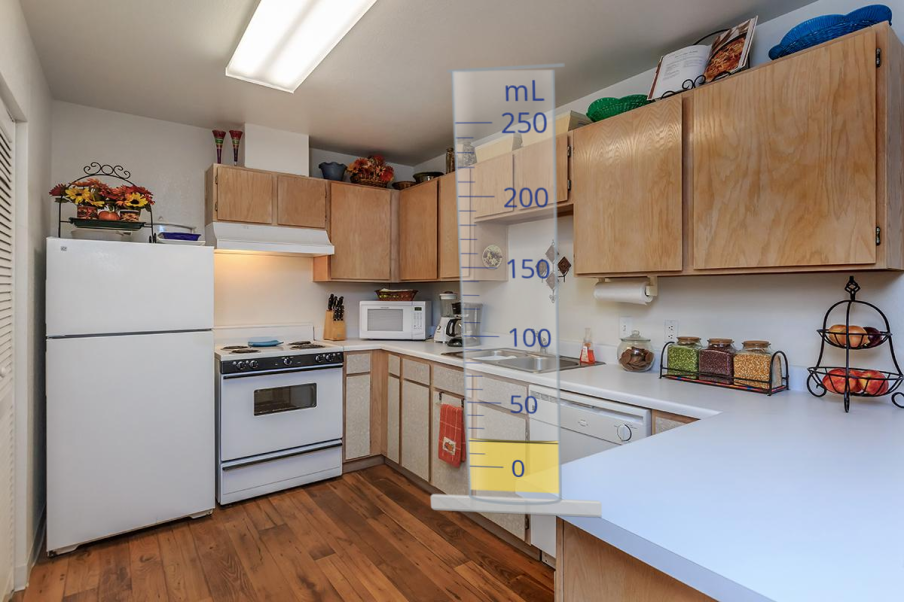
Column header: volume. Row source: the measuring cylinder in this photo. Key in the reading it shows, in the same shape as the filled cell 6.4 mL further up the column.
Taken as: 20 mL
